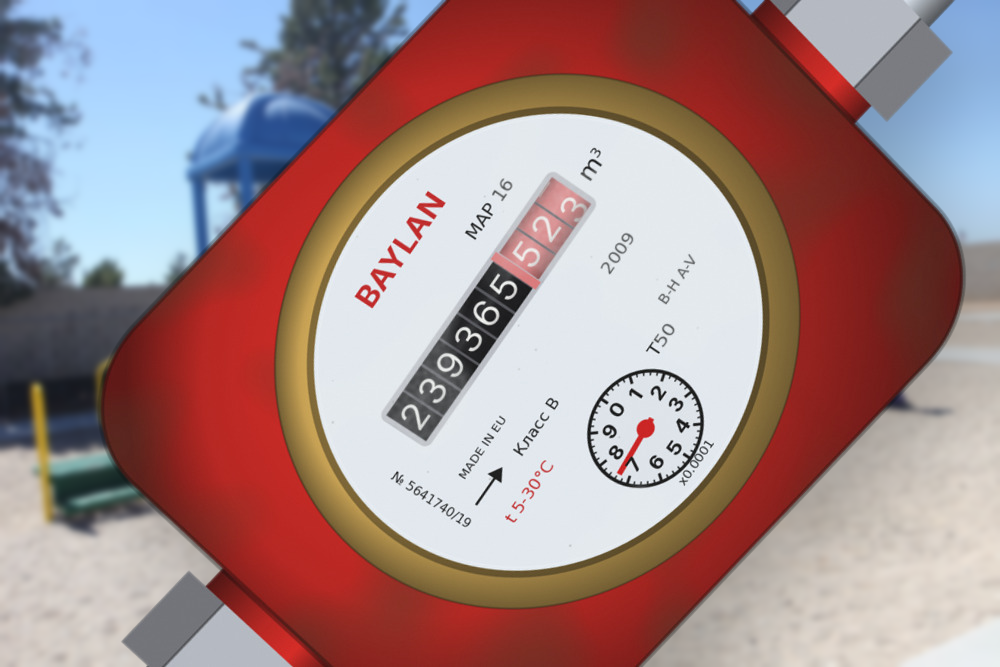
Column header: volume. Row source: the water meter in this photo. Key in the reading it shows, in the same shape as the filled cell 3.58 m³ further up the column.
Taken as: 239365.5227 m³
